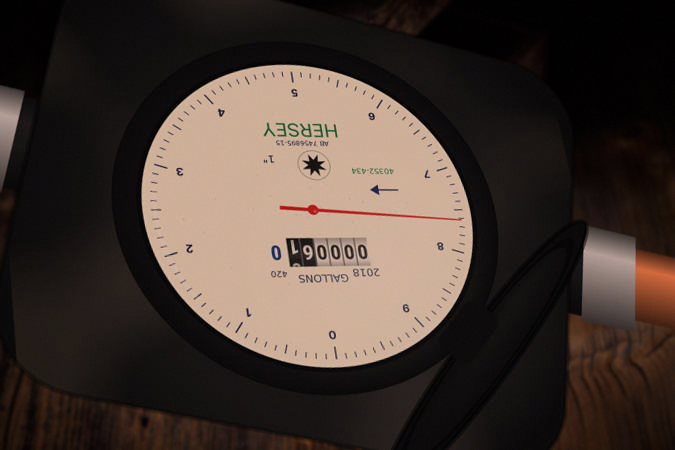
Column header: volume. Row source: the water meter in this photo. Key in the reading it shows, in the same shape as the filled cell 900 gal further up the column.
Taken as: 607.6 gal
